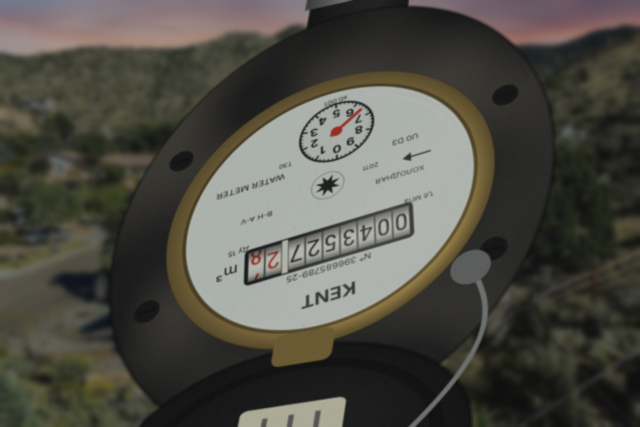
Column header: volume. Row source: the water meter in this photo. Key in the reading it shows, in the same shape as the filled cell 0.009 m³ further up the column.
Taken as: 43527.276 m³
